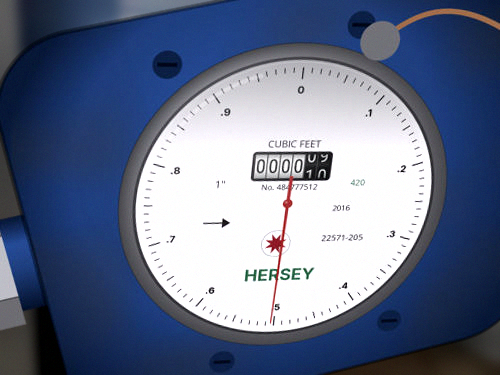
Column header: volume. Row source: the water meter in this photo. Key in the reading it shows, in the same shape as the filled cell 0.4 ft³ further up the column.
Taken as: 9.50 ft³
